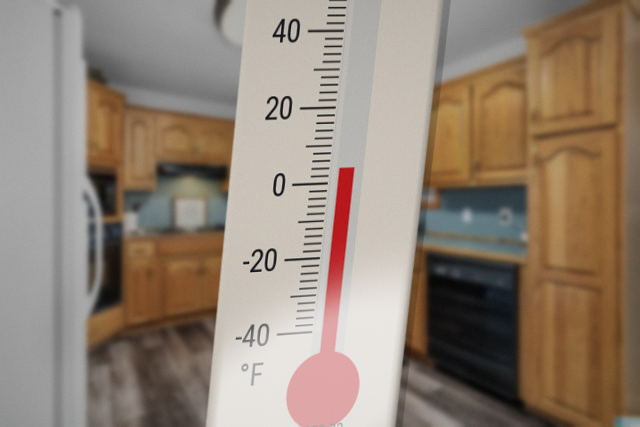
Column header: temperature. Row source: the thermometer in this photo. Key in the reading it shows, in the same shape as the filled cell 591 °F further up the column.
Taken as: 4 °F
